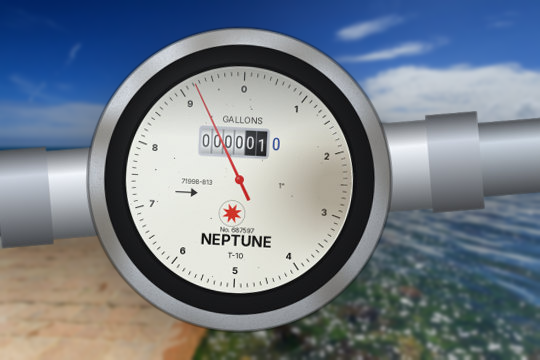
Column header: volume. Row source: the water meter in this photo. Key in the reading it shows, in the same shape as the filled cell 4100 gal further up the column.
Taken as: 9.2 gal
